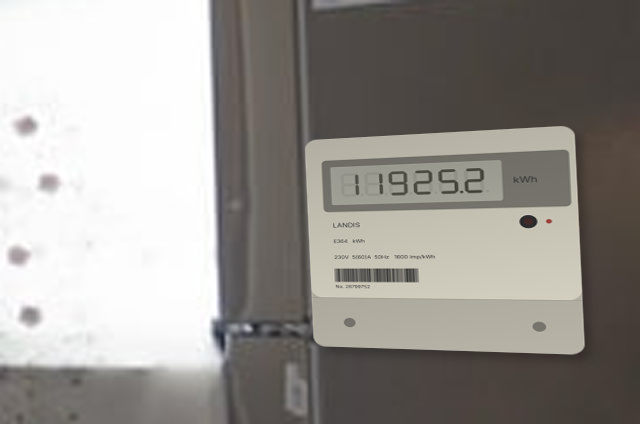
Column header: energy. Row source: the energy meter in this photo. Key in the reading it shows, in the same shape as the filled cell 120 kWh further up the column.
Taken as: 11925.2 kWh
